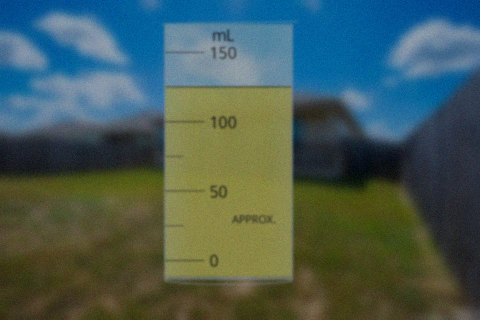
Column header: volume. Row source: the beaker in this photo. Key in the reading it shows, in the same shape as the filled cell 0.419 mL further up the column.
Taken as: 125 mL
